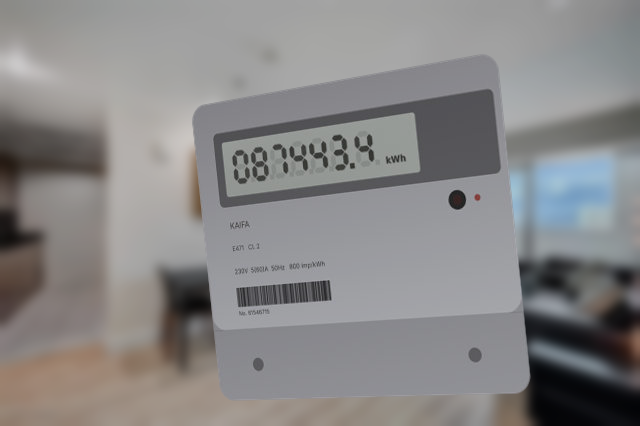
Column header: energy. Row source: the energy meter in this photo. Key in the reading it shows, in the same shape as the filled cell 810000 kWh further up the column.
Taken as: 87443.4 kWh
